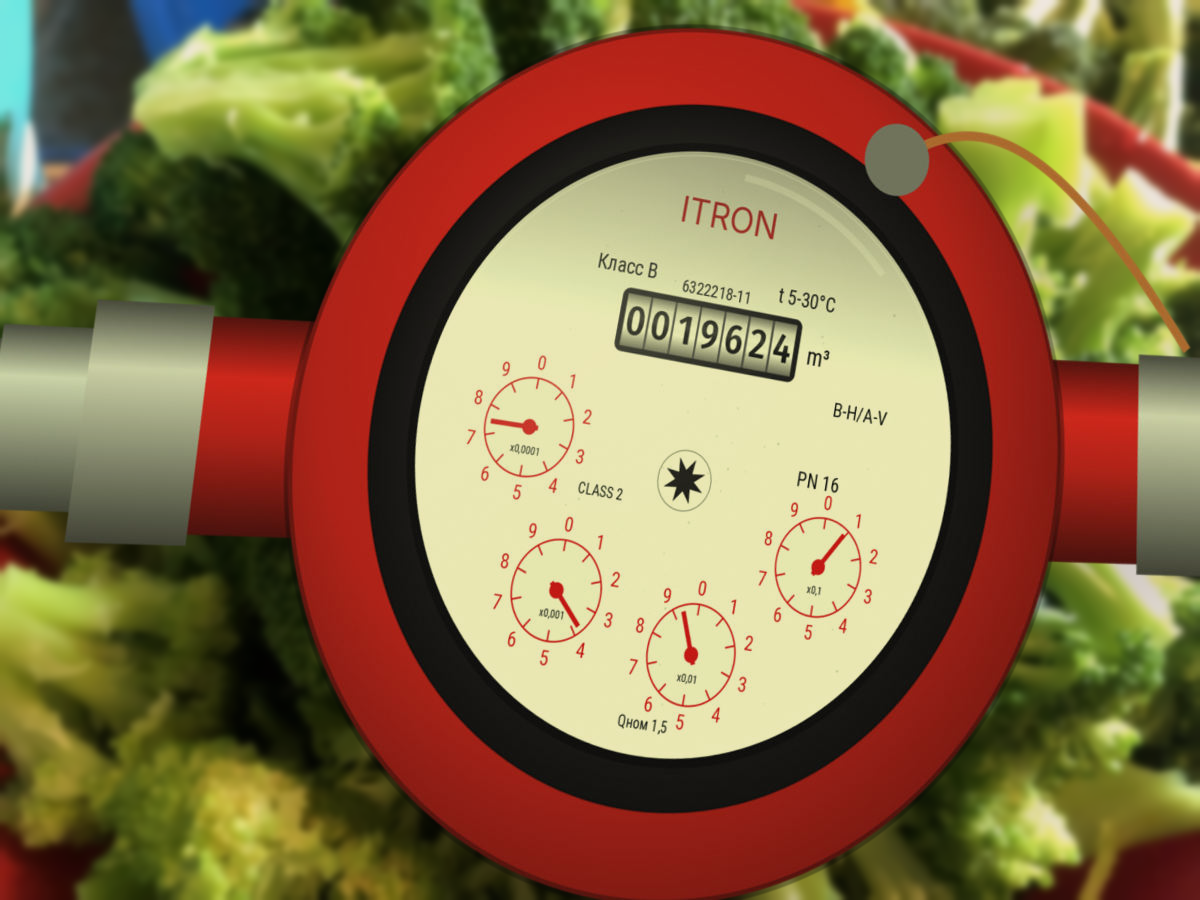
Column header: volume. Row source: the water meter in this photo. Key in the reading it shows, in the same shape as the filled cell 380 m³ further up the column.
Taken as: 19624.0937 m³
